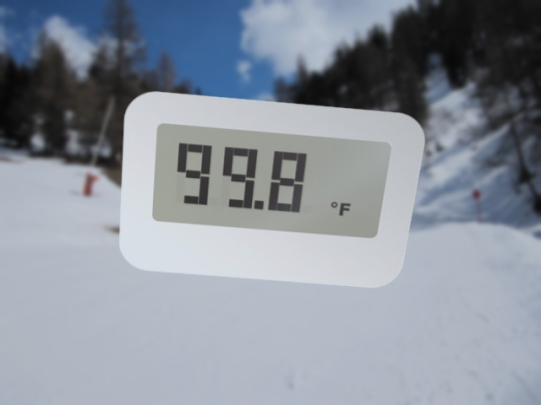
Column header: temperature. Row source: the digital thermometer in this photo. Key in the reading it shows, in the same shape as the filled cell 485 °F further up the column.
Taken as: 99.8 °F
